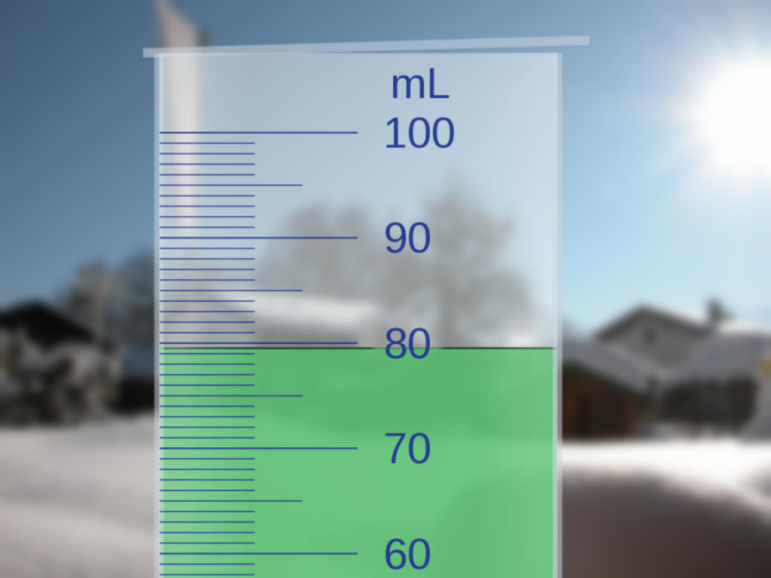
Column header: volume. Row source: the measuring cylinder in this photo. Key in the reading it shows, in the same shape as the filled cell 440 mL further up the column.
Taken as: 79.5 mL
